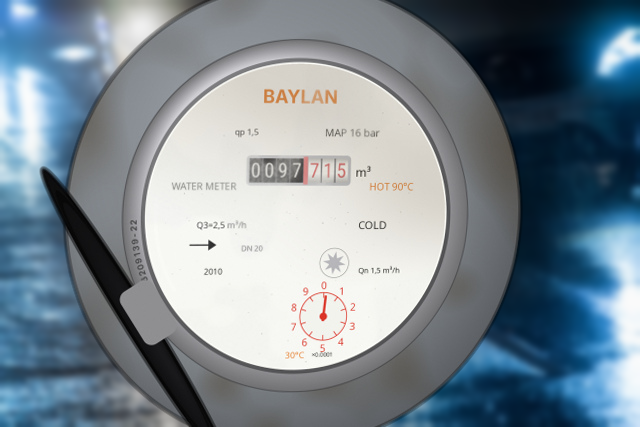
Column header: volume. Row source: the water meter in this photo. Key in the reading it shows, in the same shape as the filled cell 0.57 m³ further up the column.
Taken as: 97.7150 m³
